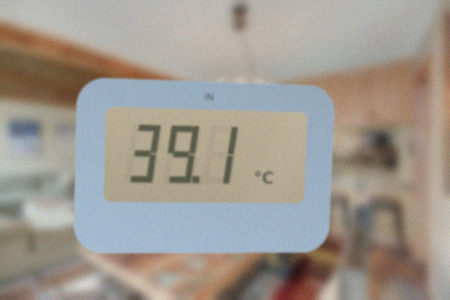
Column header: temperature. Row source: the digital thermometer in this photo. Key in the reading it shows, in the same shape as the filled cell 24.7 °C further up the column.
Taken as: 39.1 °C
